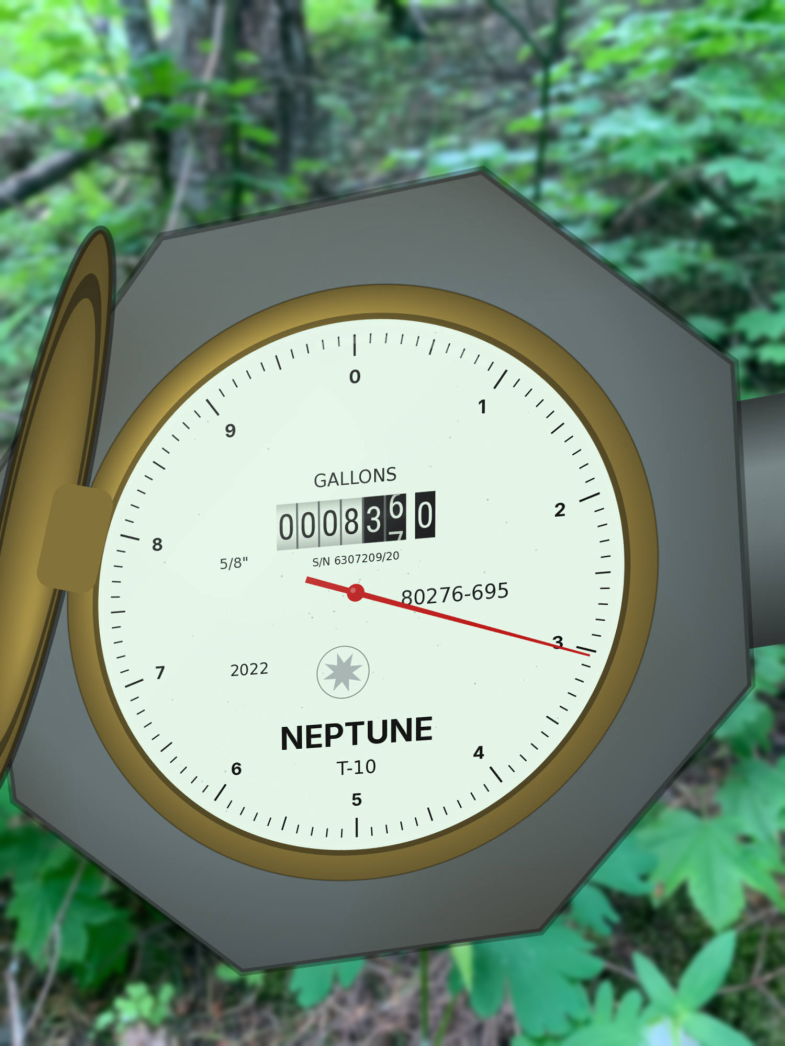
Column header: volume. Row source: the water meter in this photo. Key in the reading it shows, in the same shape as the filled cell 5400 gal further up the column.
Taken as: 8363.0 gal
